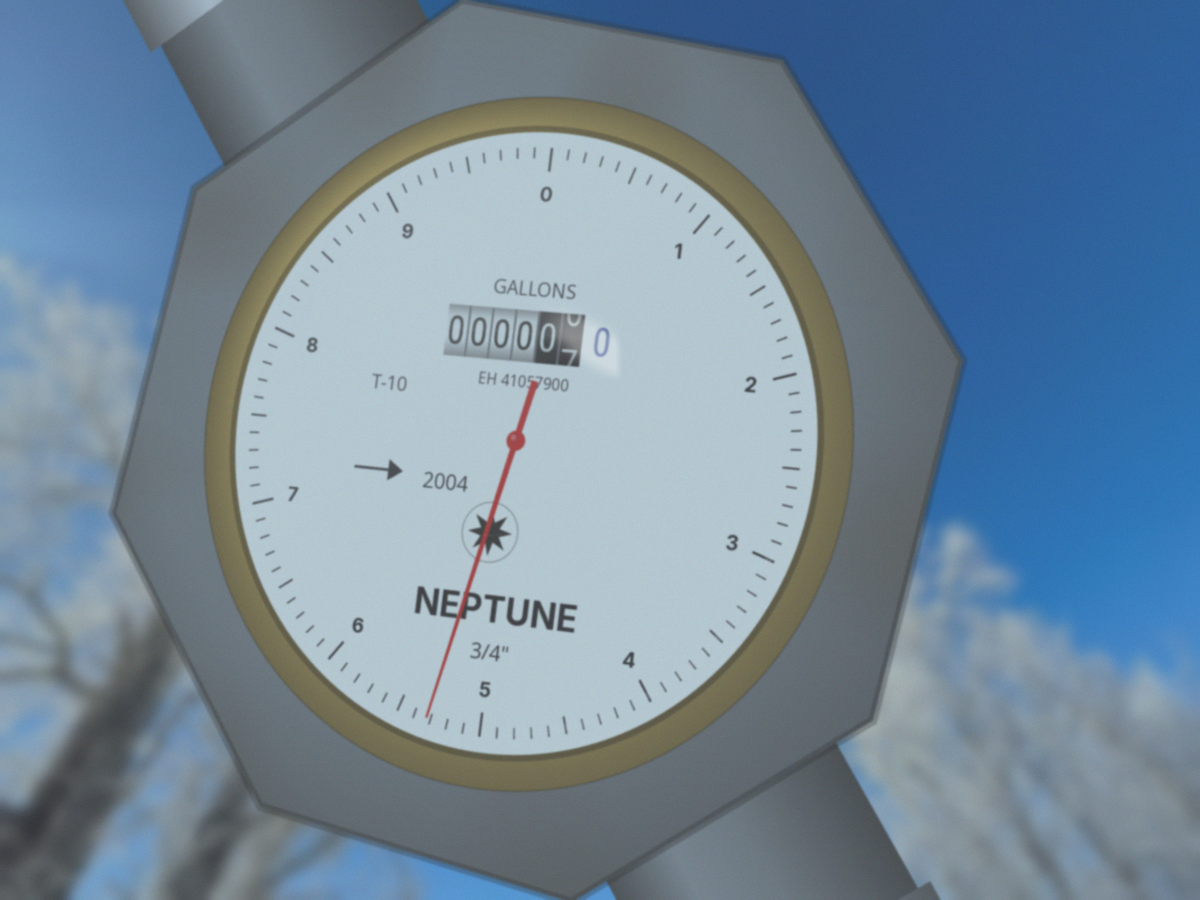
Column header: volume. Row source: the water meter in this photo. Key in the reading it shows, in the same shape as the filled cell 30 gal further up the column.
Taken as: 65.3 gal
